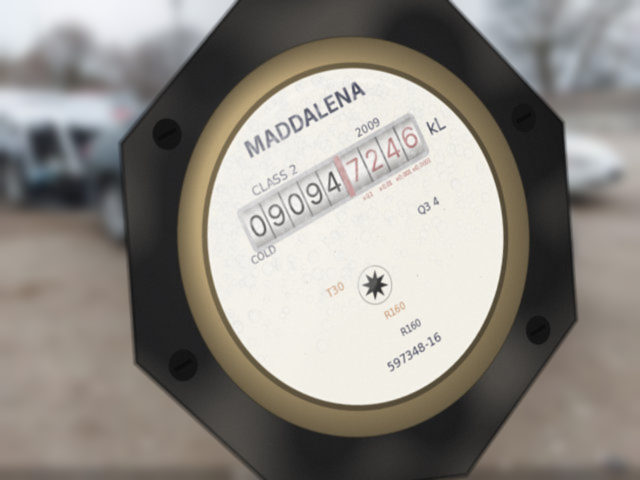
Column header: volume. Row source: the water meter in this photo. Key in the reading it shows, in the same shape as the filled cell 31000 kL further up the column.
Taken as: 9094.7246 kL
